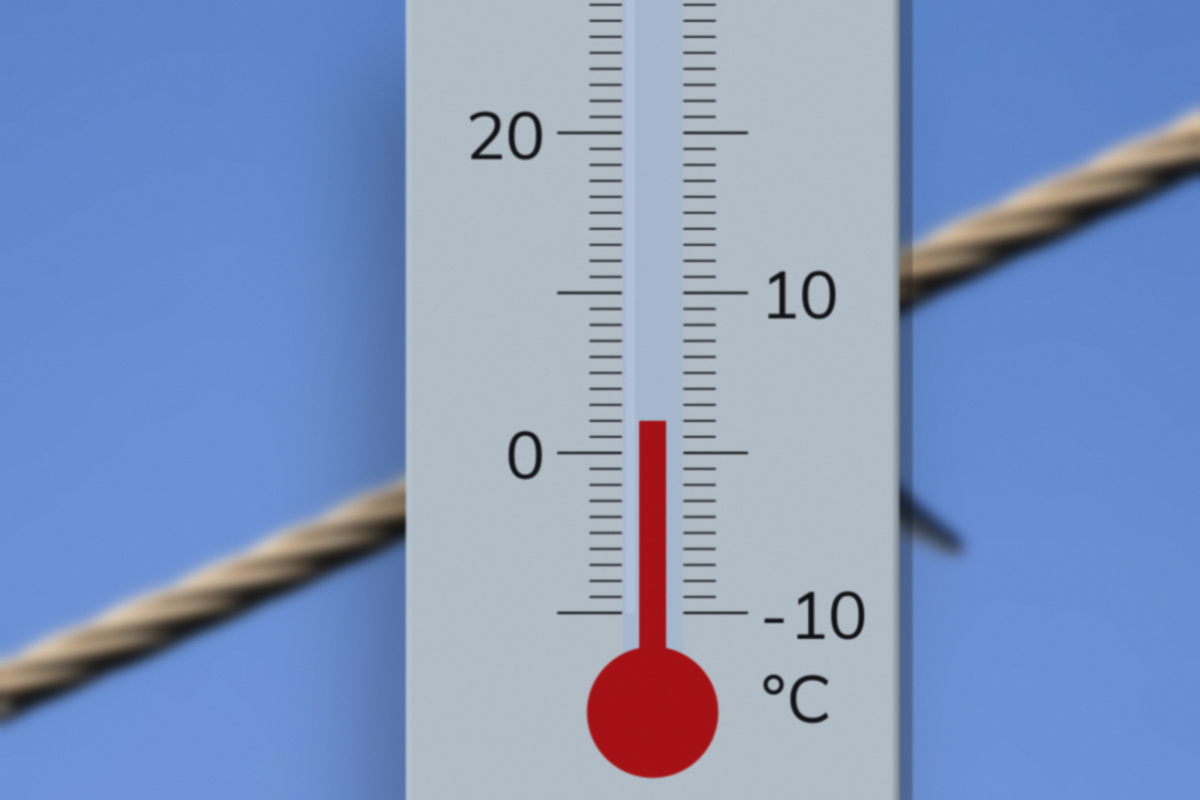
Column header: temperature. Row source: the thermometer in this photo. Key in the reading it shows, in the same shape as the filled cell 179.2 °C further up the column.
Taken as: 2 °C
